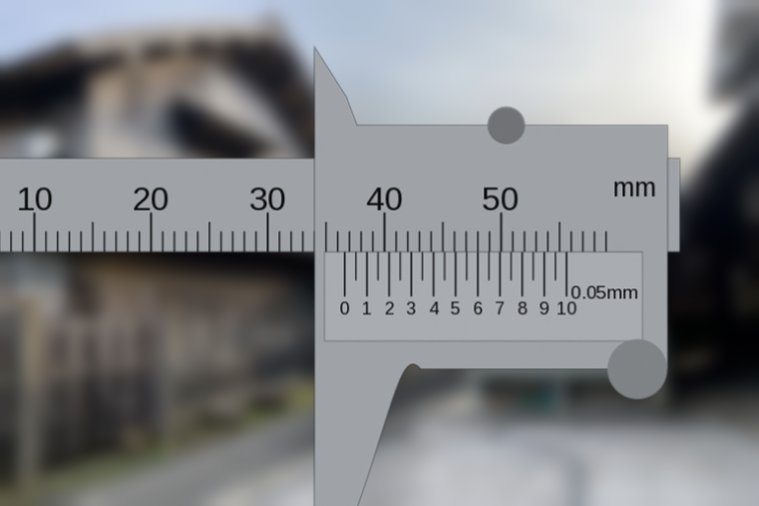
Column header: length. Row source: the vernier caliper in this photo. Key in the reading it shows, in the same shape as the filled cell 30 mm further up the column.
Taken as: 36.6 mm
